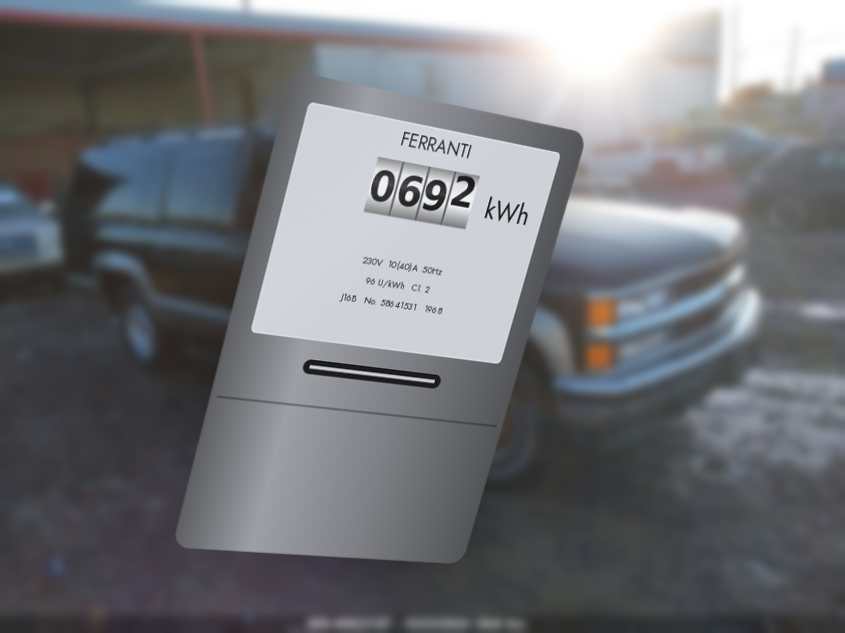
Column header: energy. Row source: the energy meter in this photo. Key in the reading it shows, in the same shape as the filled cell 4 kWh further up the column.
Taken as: 692 kWh
